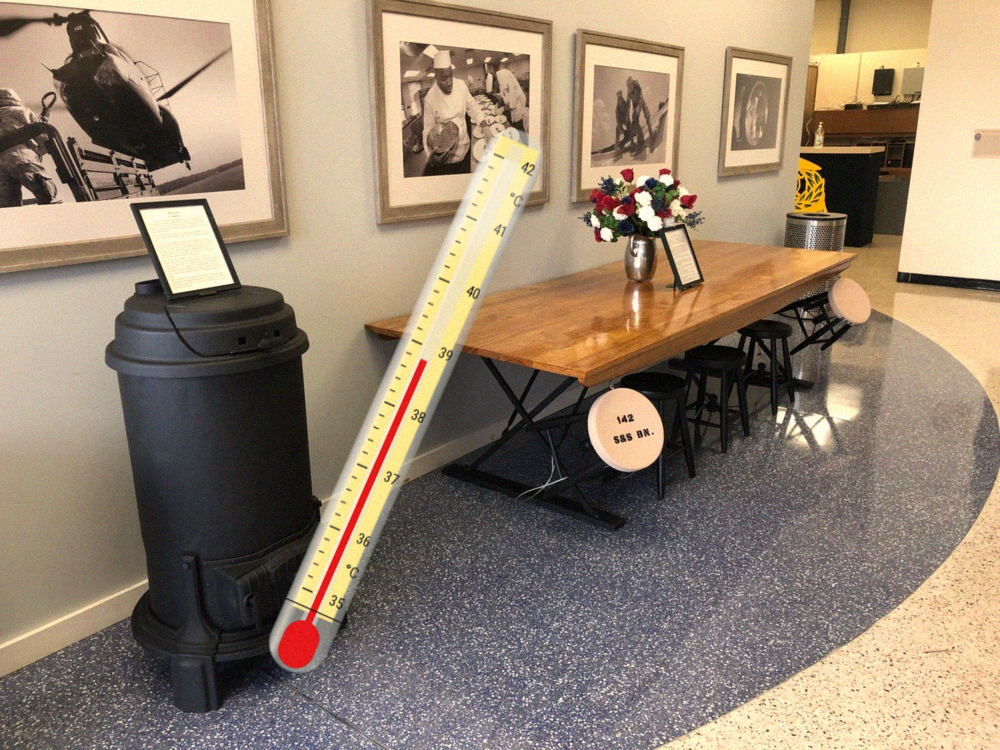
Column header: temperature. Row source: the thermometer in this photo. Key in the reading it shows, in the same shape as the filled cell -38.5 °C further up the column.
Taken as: 38.8 °C
